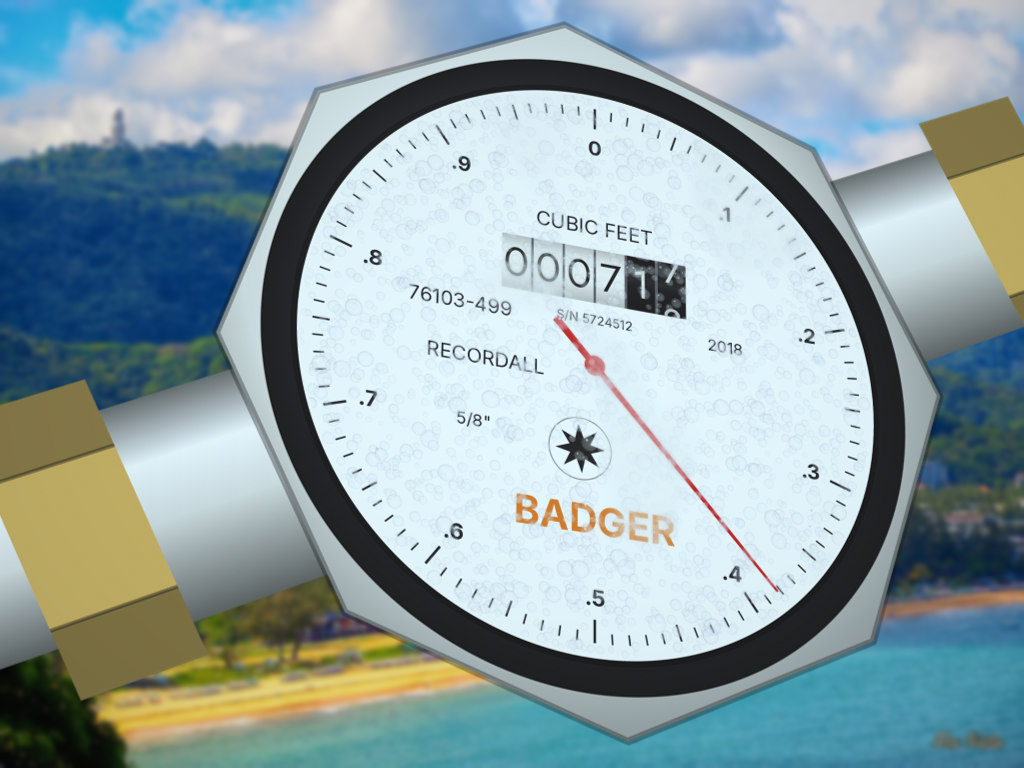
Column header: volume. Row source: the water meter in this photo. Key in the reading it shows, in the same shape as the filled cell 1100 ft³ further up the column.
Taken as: 717.38 ft³
